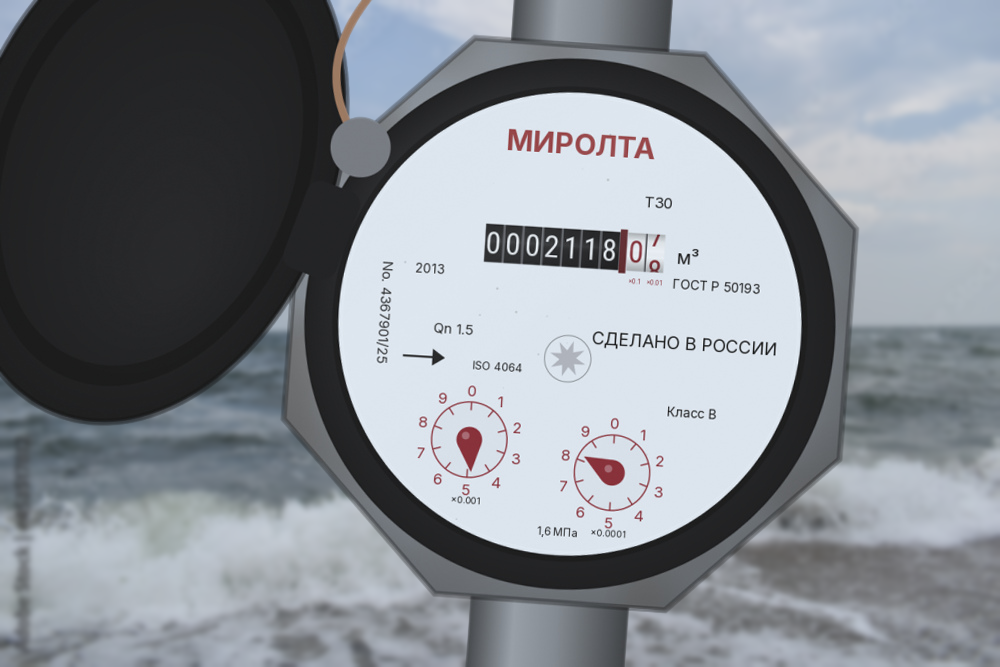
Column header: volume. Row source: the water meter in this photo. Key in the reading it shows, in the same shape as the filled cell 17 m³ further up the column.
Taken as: 2118.0748 m³
